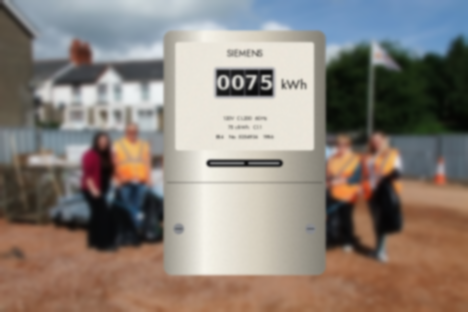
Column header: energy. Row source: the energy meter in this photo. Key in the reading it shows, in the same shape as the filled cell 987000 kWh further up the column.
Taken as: 75 kWh
